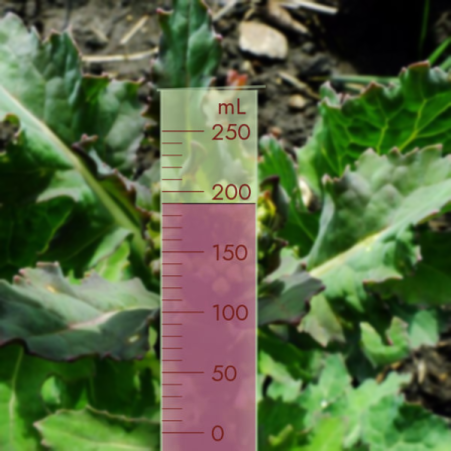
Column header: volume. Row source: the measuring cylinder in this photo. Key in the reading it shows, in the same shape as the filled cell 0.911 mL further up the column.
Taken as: 190 mL
